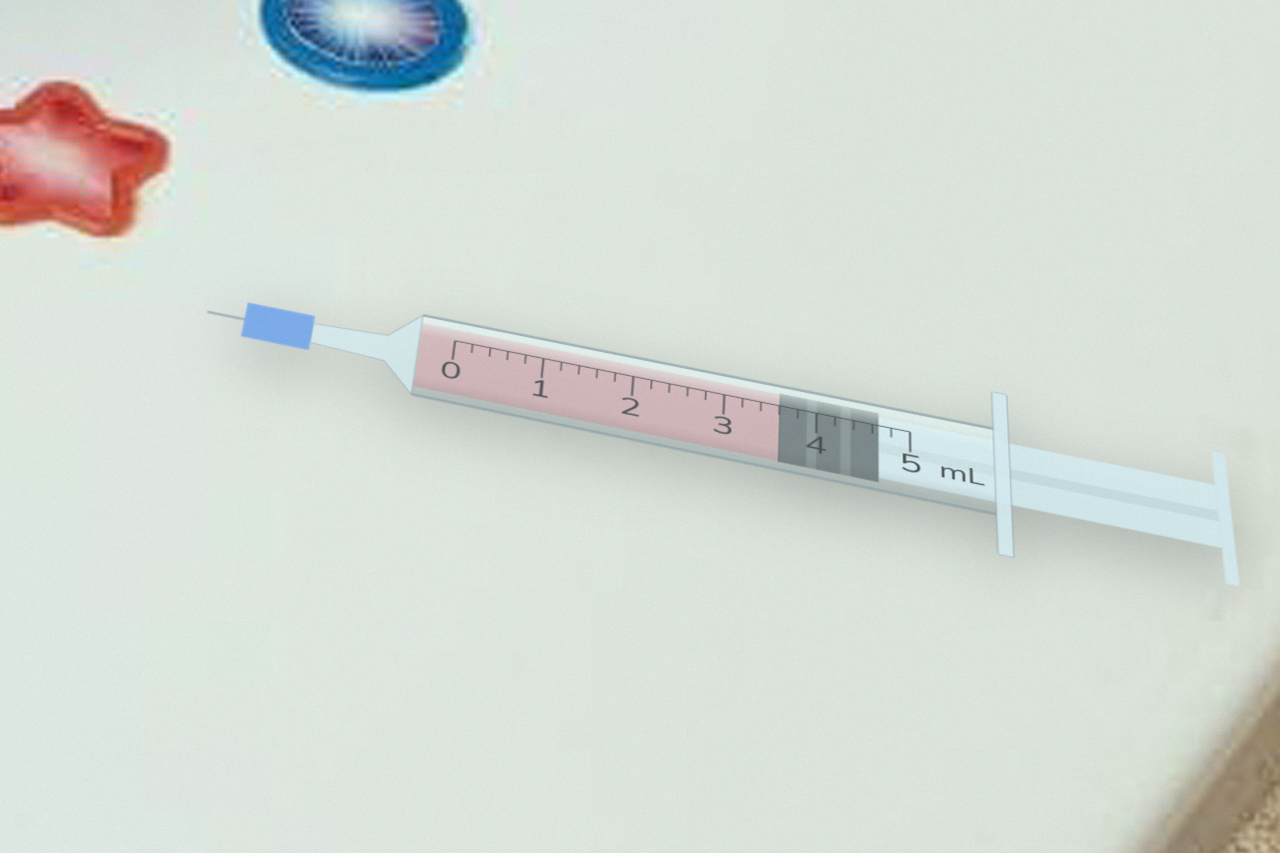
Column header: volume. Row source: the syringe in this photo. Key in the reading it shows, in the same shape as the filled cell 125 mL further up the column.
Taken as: 3.6 mL
